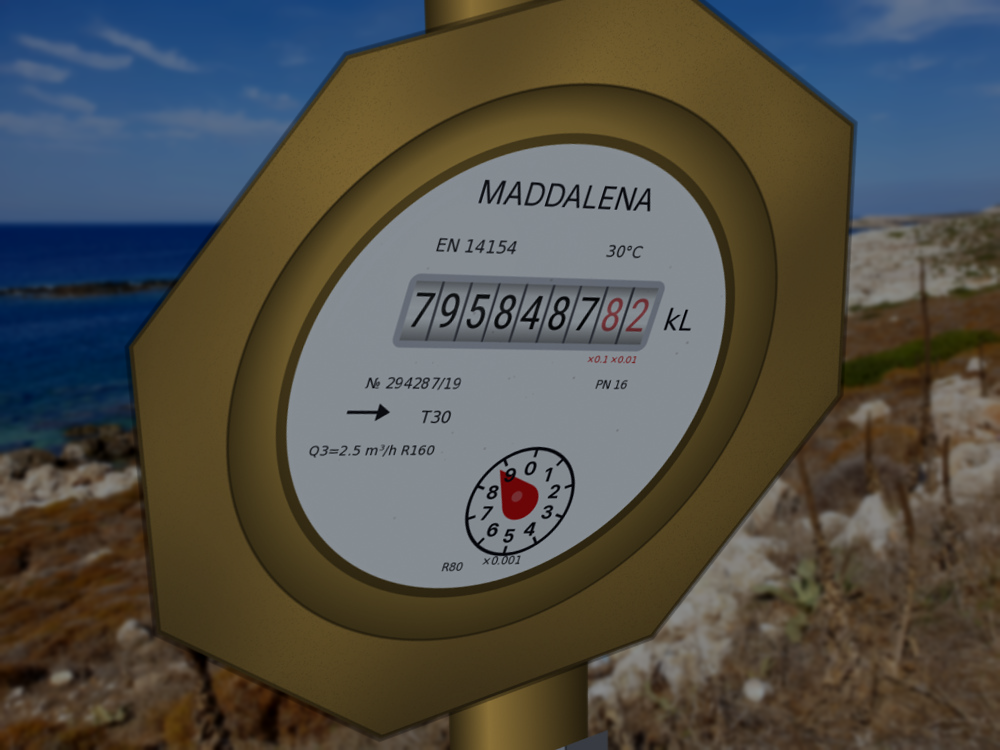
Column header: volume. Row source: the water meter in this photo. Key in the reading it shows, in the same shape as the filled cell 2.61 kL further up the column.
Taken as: 7958487.828 kL
